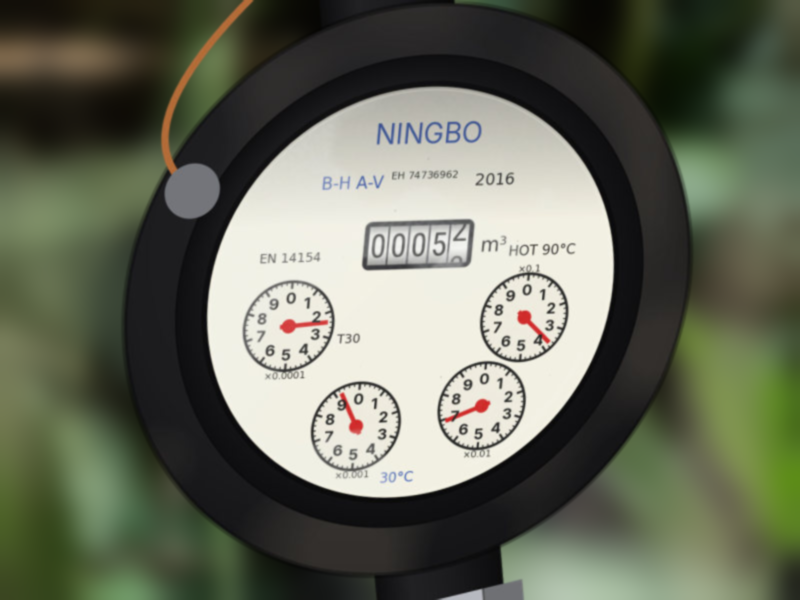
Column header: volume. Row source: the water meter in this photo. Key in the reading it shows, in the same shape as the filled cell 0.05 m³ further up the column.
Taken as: 52.3692 m³
